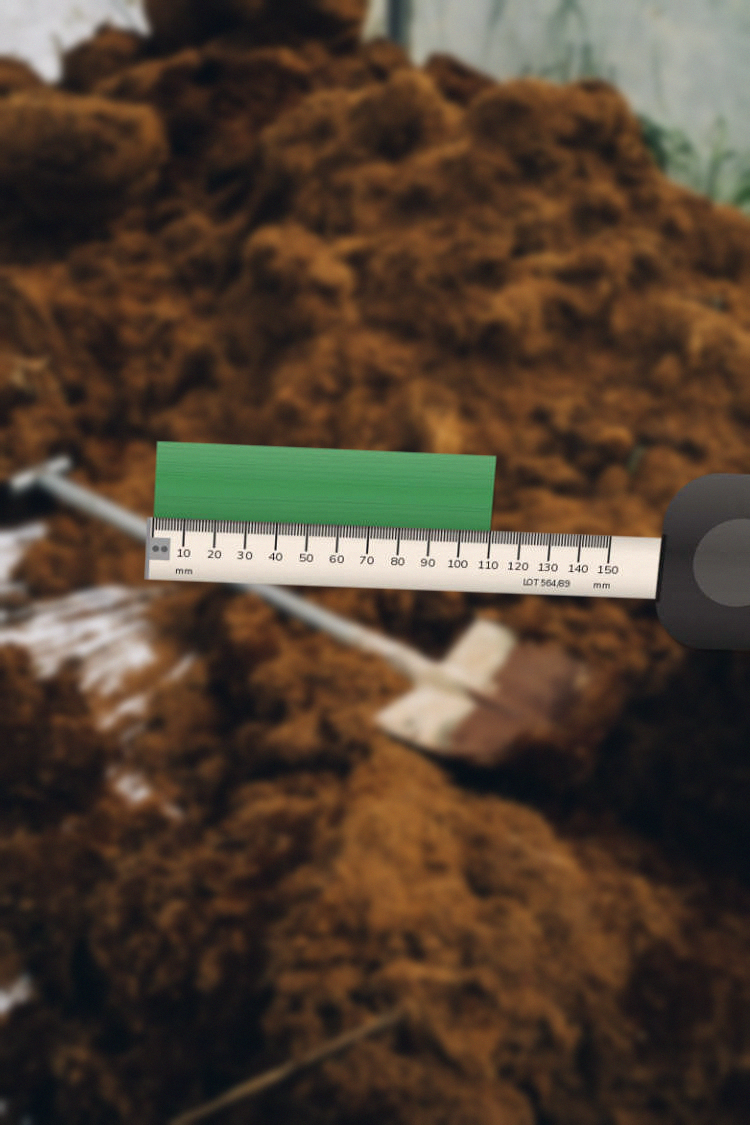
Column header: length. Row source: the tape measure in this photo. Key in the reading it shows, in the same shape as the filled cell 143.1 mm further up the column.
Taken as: 110 mm
